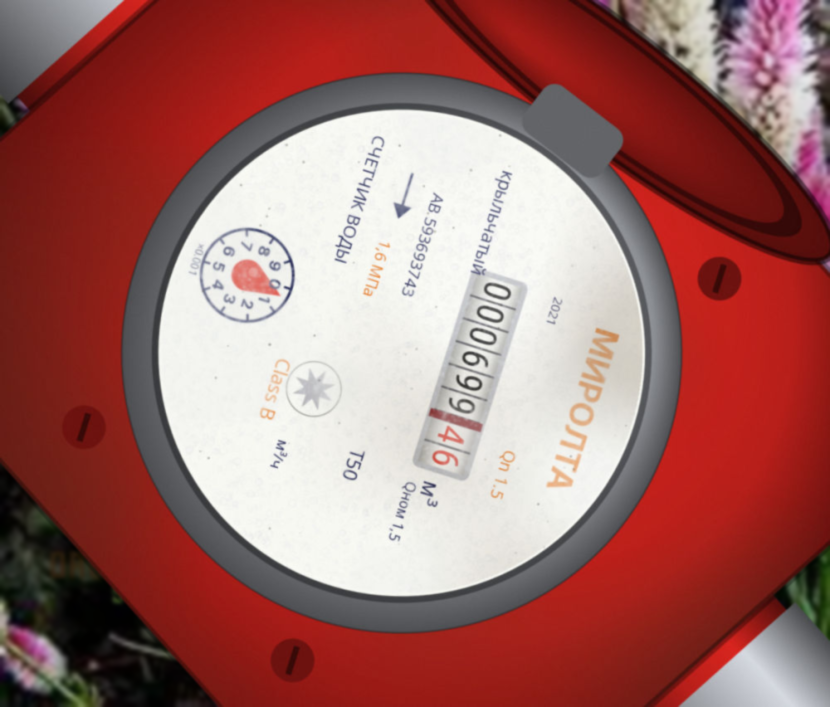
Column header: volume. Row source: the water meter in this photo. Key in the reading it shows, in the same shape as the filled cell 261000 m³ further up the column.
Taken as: 699.460 m³
